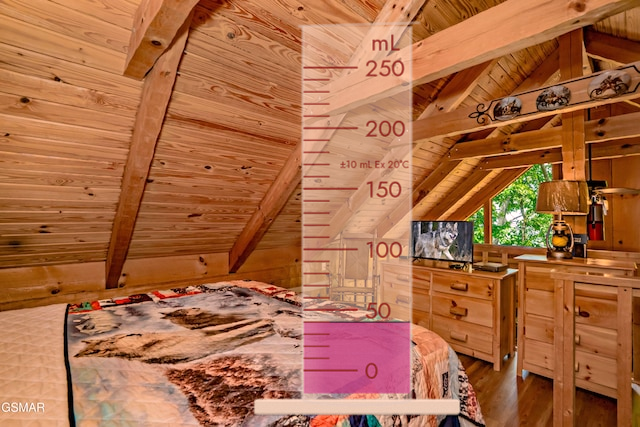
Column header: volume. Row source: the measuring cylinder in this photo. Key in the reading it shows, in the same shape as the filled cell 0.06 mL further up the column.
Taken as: 40 mL
